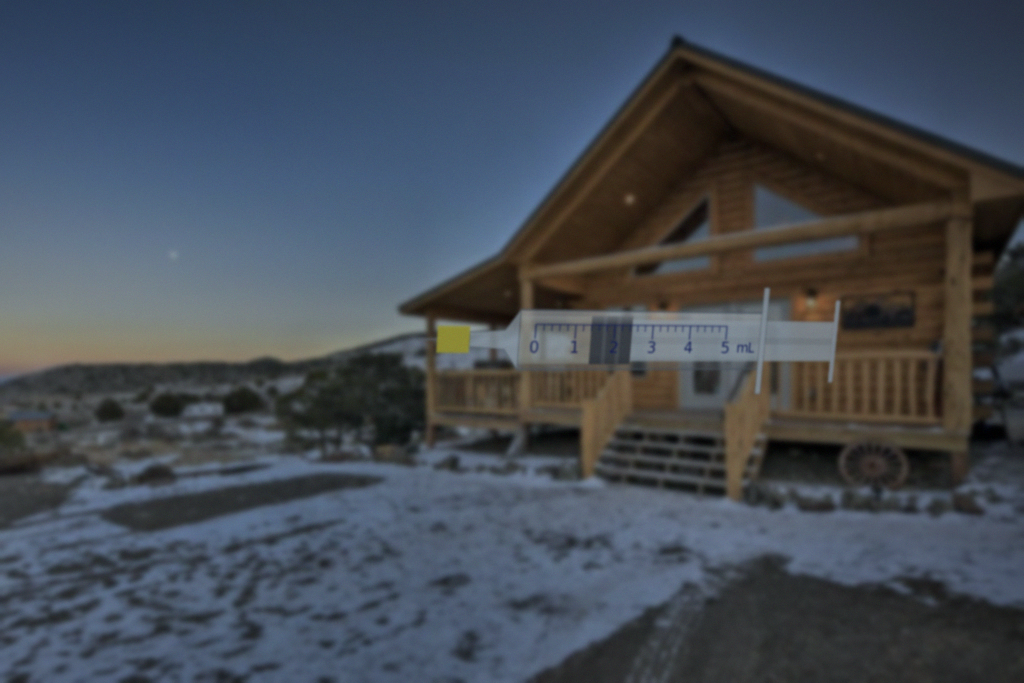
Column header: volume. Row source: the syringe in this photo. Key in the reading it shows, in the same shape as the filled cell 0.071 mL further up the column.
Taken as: 1.4 mL
